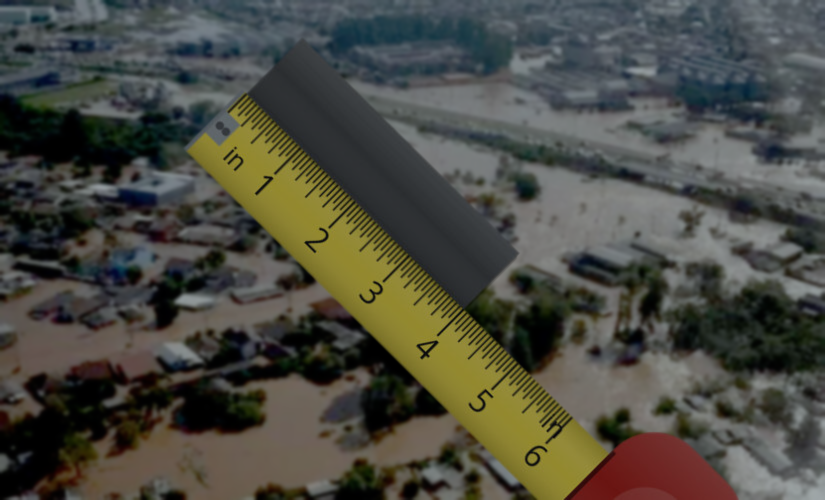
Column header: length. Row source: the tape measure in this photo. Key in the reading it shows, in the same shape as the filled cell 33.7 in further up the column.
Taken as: 4 in
